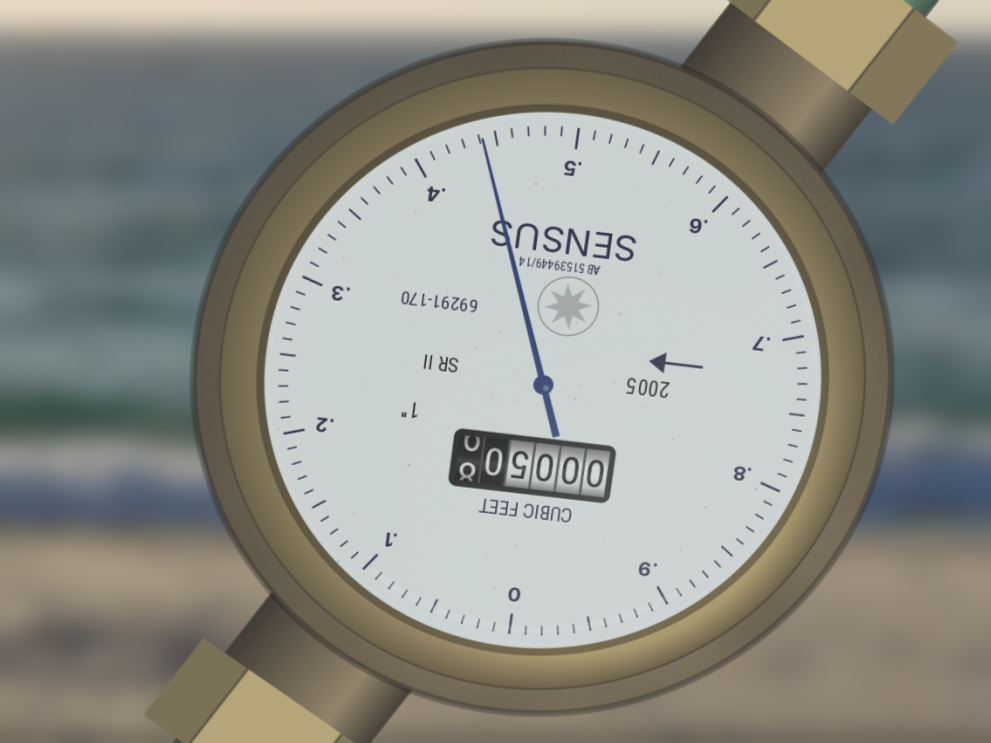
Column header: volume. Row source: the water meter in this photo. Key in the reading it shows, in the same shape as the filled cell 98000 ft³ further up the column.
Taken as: 508.44 ft³
